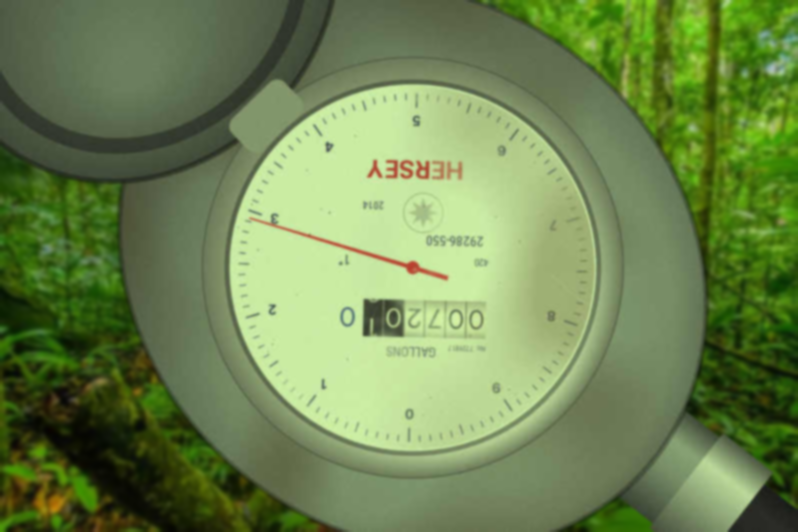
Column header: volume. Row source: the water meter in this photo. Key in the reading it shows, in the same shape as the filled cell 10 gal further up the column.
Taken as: 72012.9 gal
